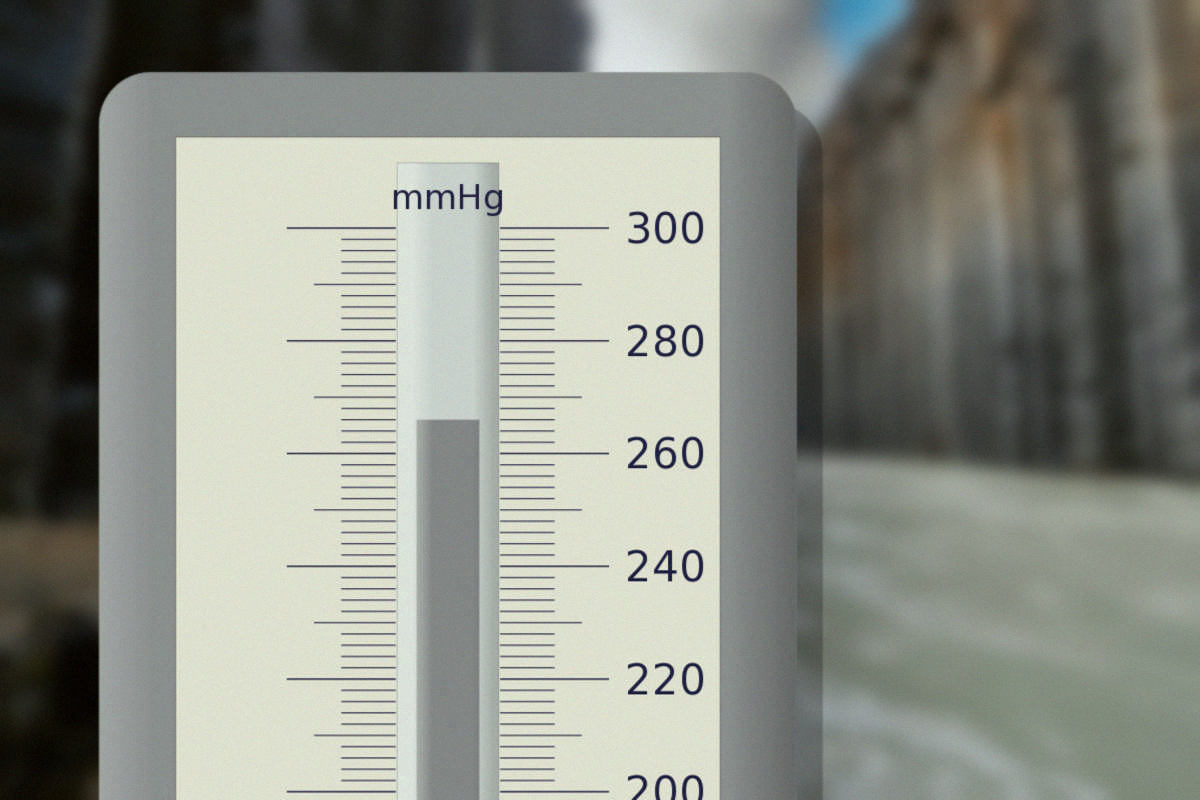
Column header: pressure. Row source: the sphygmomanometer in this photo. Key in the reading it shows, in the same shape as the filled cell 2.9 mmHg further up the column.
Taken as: 266 mmHg
